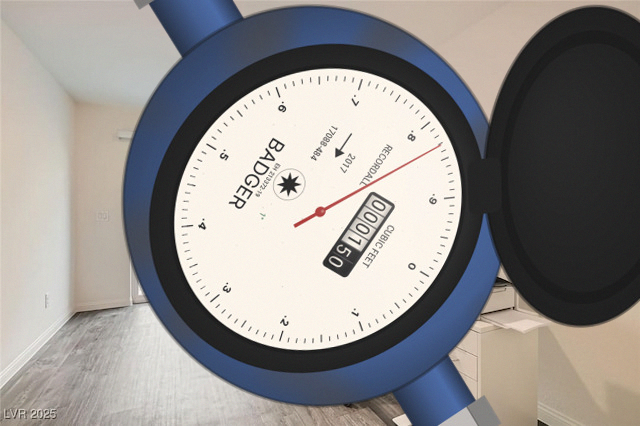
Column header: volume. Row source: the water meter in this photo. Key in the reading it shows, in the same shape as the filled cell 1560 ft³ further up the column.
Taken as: 149.83 ft³
